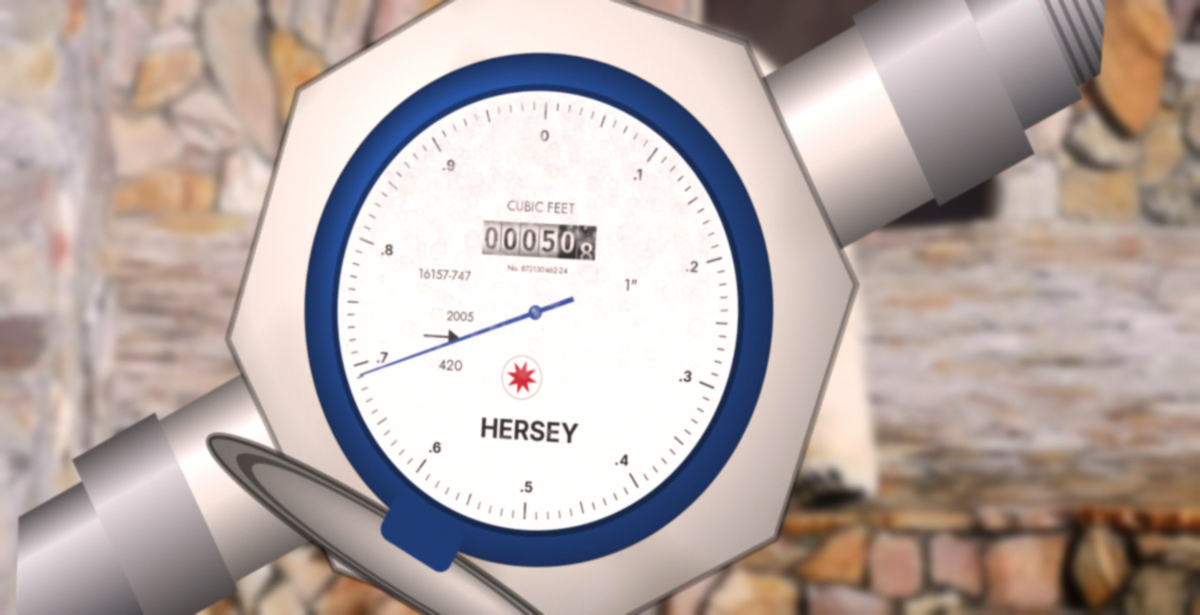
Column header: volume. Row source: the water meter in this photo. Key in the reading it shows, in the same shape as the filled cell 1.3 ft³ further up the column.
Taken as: 507.69 ft³
